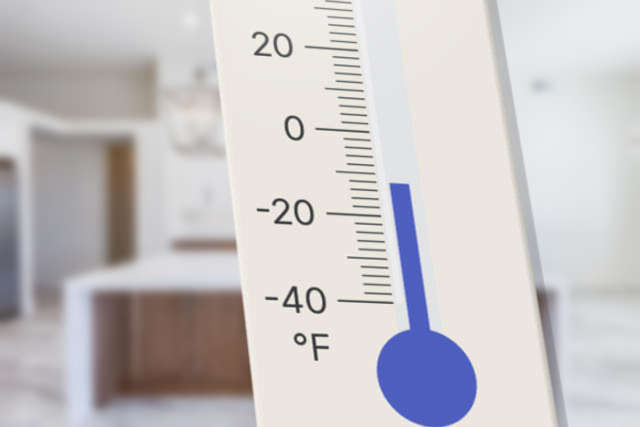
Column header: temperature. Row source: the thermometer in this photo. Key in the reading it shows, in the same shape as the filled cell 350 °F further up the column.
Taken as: -12 °F
